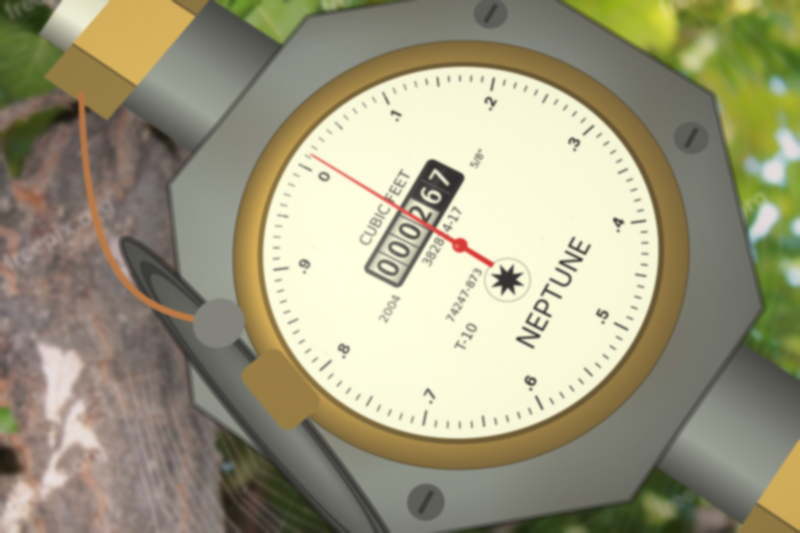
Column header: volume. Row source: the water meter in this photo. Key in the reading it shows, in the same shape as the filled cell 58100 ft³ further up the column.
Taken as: 267.01 ft³
